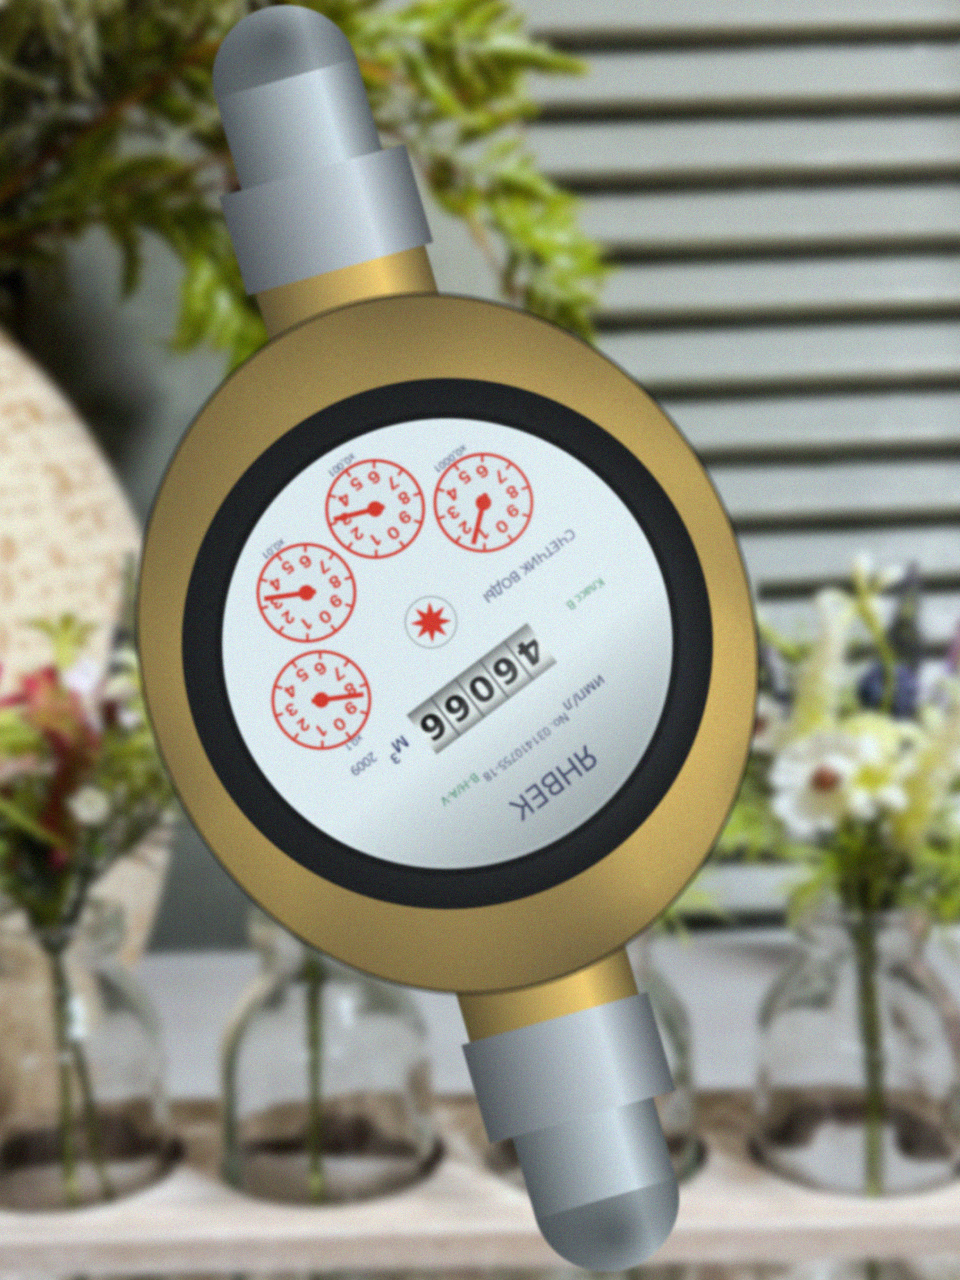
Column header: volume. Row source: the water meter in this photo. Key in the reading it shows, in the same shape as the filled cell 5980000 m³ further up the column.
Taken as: 46066.8331 m³
